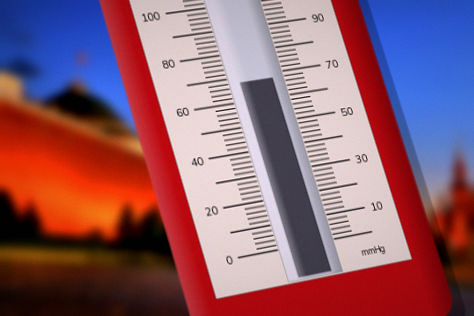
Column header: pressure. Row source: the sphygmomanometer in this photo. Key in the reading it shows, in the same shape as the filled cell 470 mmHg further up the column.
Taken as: 68 mmHg
